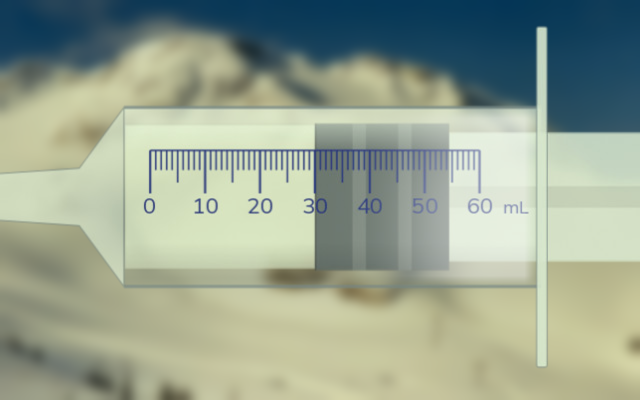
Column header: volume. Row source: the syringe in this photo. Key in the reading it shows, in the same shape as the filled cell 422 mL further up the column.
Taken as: 30 mL
